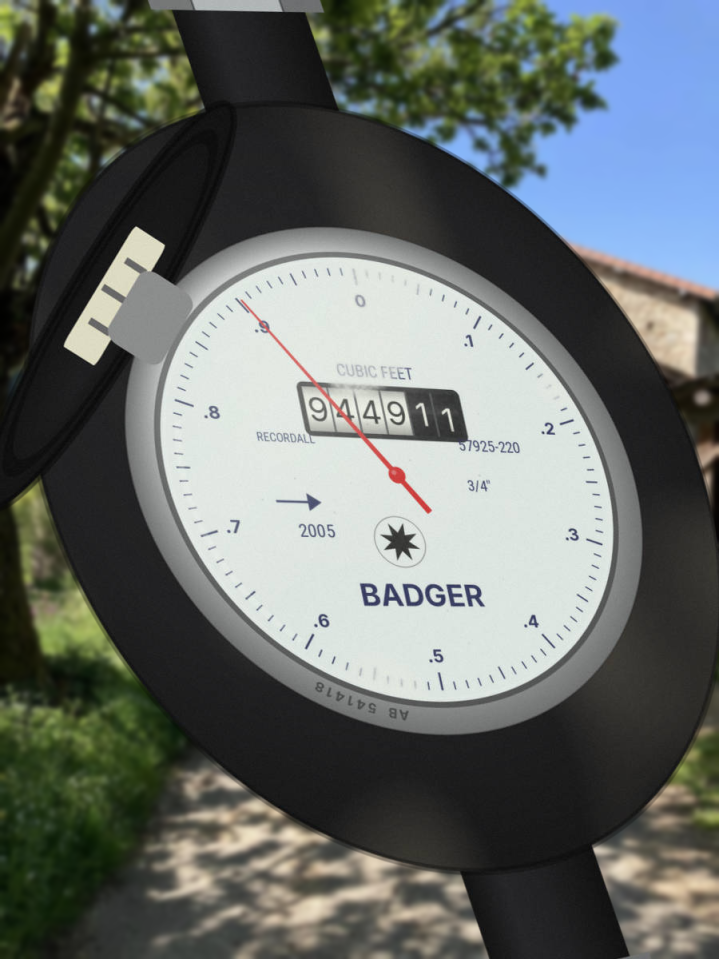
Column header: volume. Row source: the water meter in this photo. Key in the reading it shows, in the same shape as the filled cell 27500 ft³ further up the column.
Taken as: 944910.90 ft³
